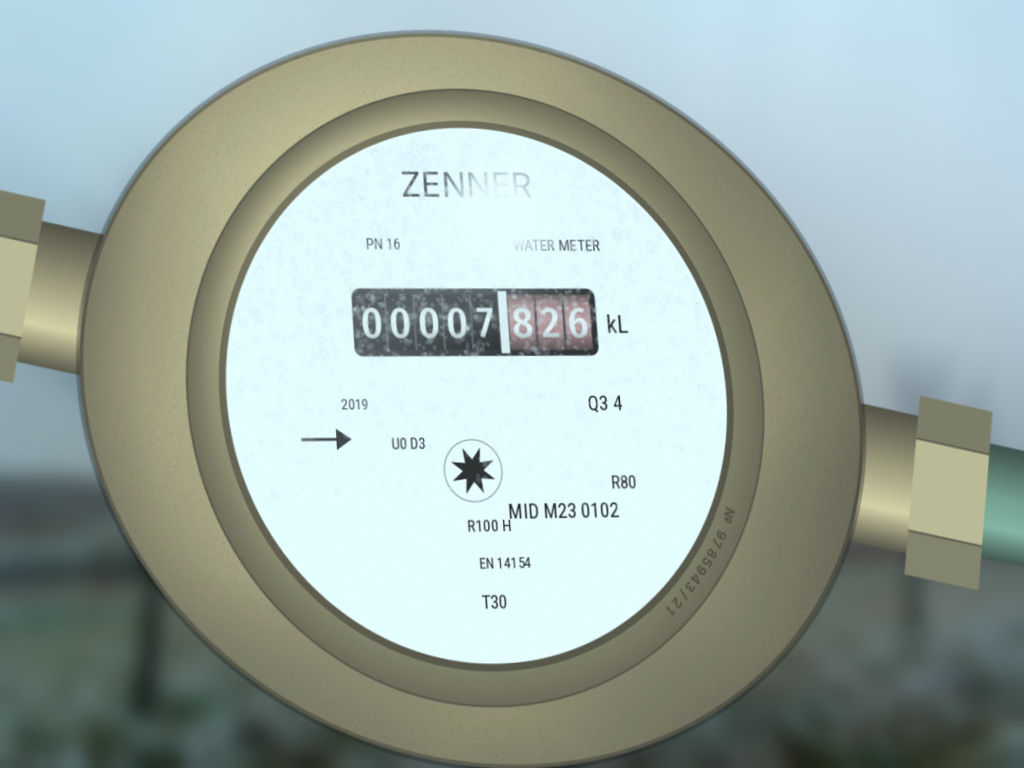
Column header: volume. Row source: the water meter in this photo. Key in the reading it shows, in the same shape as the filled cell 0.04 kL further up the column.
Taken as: 7.826 kL
